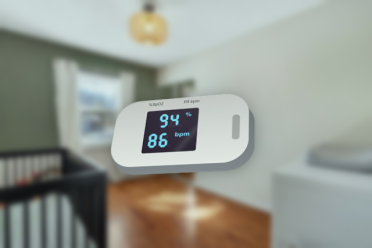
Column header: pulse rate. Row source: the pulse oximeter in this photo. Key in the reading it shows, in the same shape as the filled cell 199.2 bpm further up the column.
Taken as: 86 bpm
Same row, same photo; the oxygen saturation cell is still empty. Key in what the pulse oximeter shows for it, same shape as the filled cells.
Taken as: 94 %
